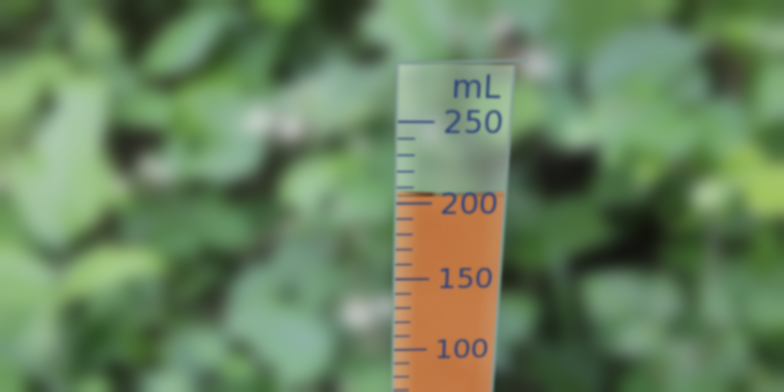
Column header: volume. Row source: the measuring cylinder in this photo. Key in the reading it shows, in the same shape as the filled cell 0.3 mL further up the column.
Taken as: 205 mL
